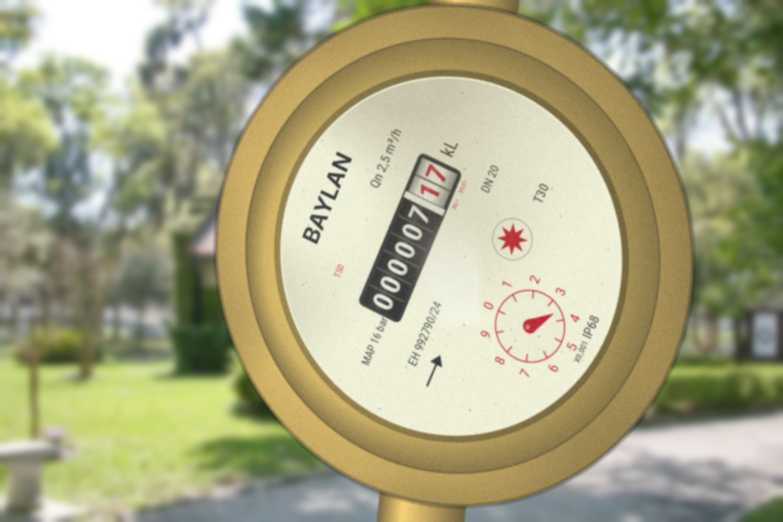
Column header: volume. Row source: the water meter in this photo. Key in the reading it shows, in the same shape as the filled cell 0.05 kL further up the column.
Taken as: 7.173 kL
